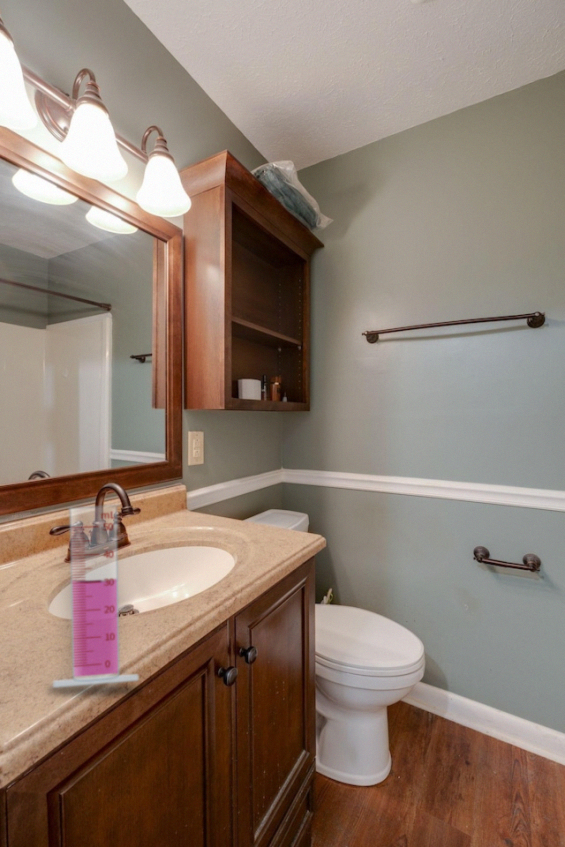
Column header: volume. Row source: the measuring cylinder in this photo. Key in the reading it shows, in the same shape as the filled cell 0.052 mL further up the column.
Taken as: 30 mL
